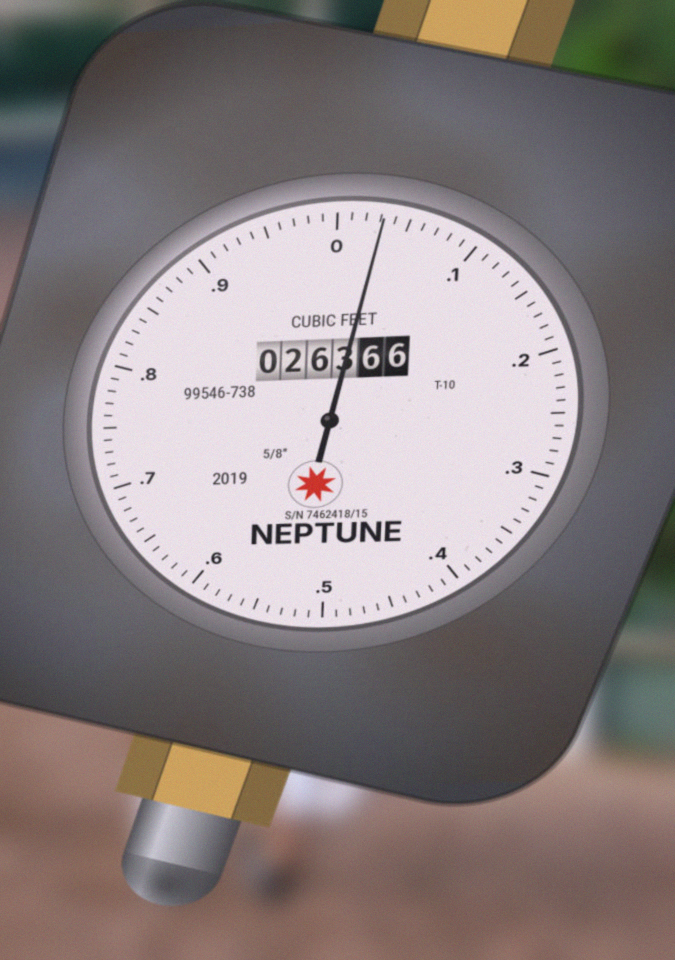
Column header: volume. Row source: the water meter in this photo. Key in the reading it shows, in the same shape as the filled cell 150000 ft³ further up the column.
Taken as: 26366.03 ft³
